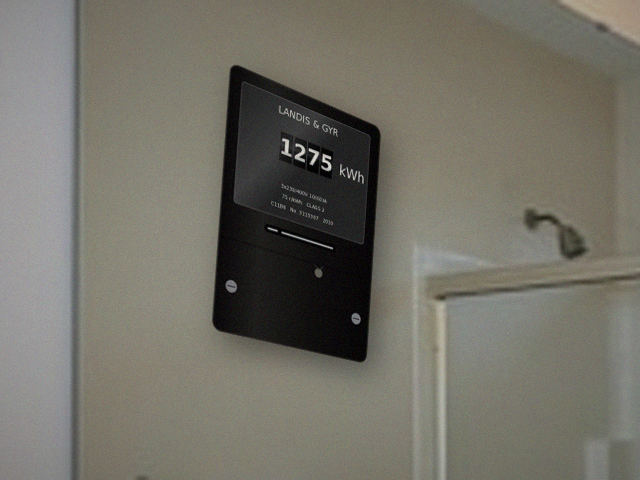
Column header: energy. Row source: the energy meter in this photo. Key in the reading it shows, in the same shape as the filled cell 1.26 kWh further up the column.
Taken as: 1275 kWh
